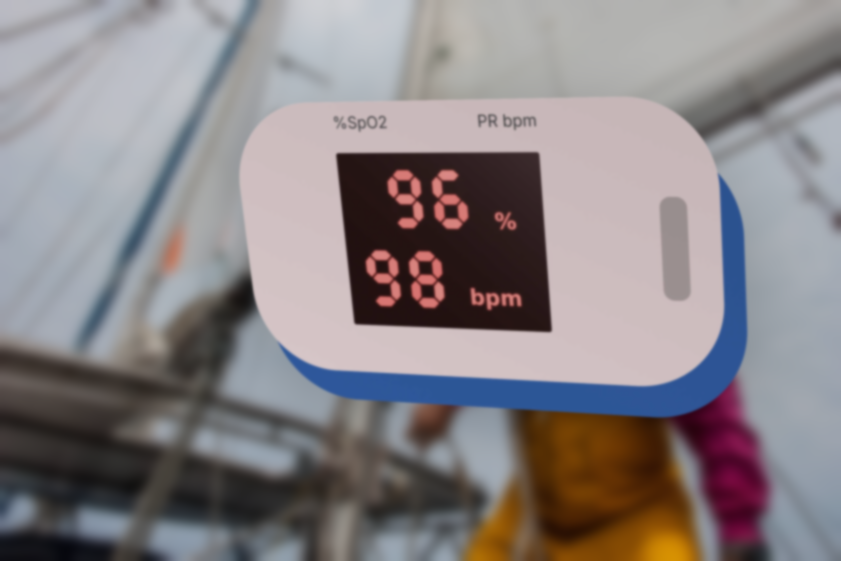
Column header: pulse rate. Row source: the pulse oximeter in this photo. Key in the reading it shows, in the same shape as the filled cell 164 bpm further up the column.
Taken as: 98 bpm
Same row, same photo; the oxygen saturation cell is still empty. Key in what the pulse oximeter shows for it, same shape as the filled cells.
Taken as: 96 %
